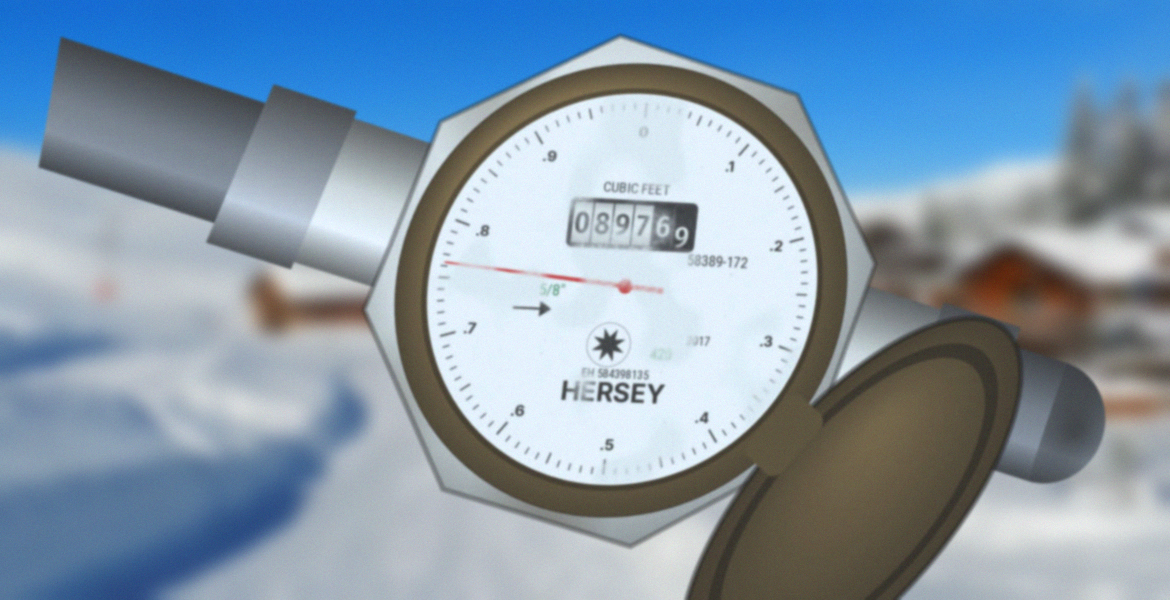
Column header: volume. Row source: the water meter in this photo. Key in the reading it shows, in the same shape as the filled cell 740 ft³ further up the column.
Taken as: 89768.76 ft³
